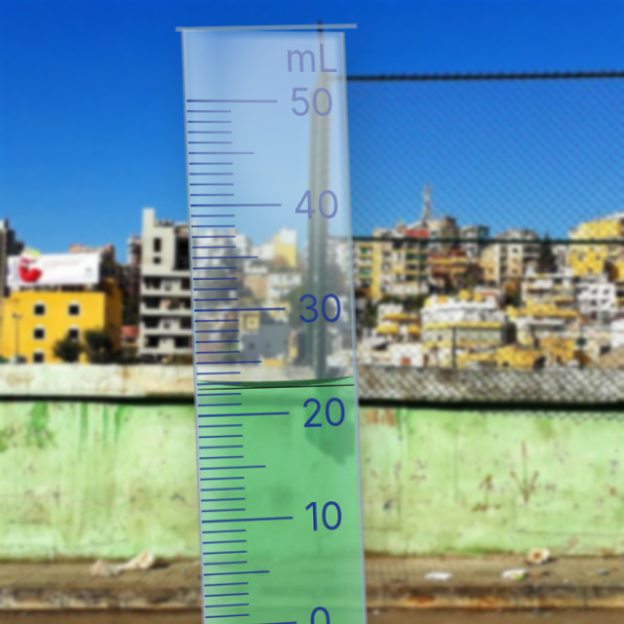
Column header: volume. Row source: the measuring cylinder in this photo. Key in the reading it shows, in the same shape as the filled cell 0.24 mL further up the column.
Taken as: 22.5 mL
